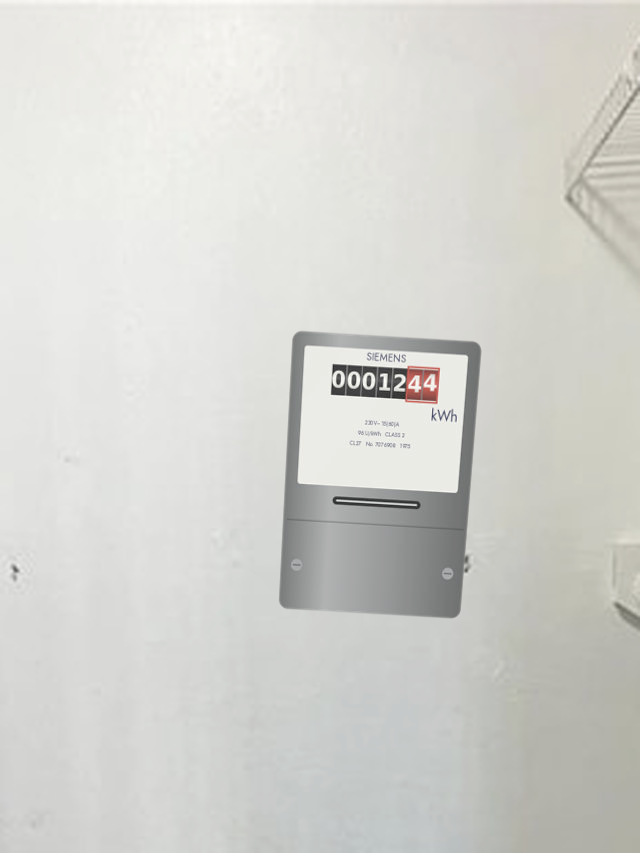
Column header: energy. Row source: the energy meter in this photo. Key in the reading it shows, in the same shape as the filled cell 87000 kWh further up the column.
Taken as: 12.44 kWh
